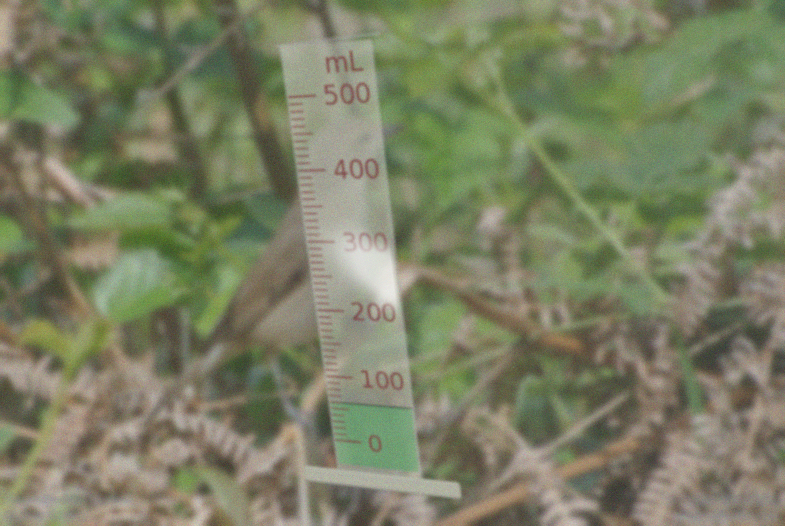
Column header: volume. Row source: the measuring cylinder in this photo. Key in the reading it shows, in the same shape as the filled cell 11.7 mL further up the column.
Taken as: 60 mL
